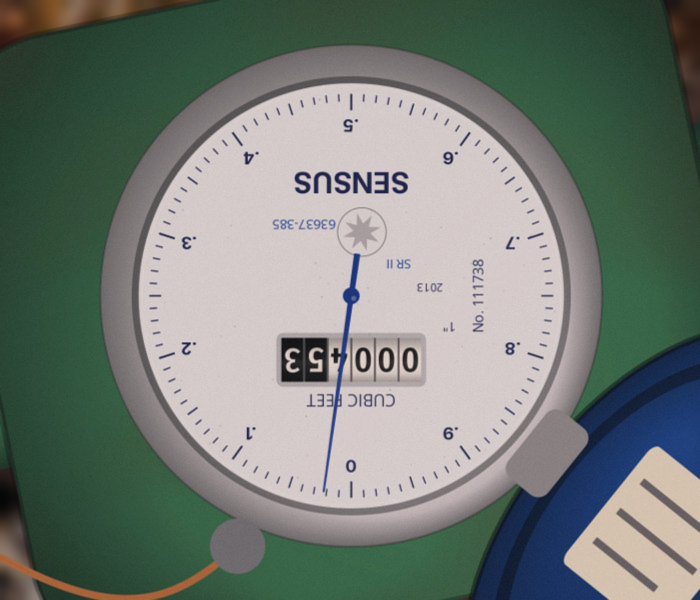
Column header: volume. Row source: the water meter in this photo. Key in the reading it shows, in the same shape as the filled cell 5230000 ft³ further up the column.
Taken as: 453.02 ft³
